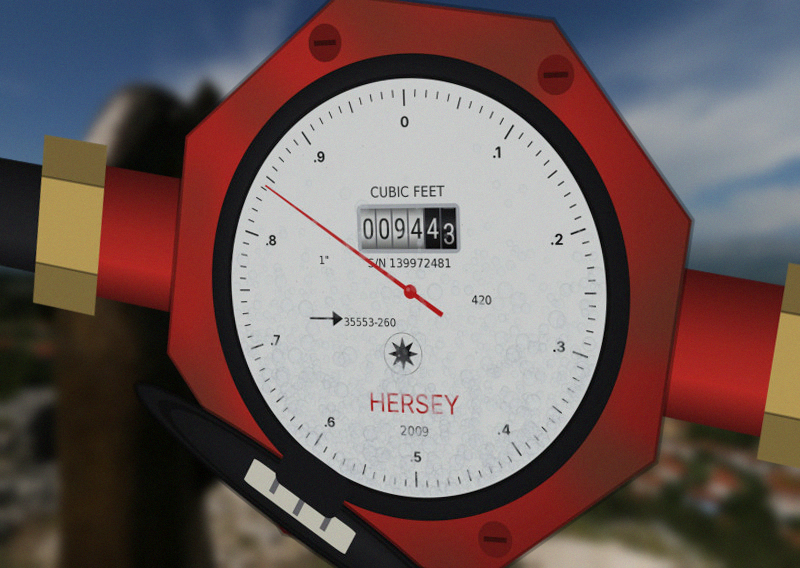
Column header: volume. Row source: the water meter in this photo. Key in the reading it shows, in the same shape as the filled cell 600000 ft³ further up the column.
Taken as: 9442.84 ft³
